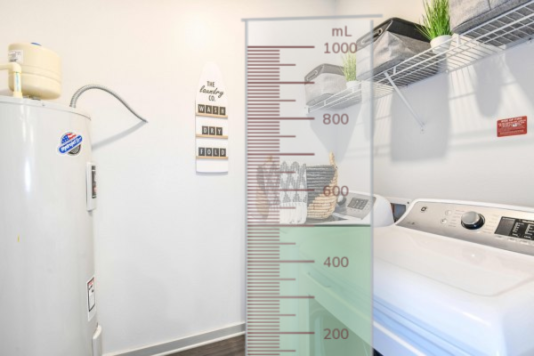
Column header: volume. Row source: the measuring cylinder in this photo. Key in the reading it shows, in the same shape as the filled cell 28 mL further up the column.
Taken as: 500 mL
